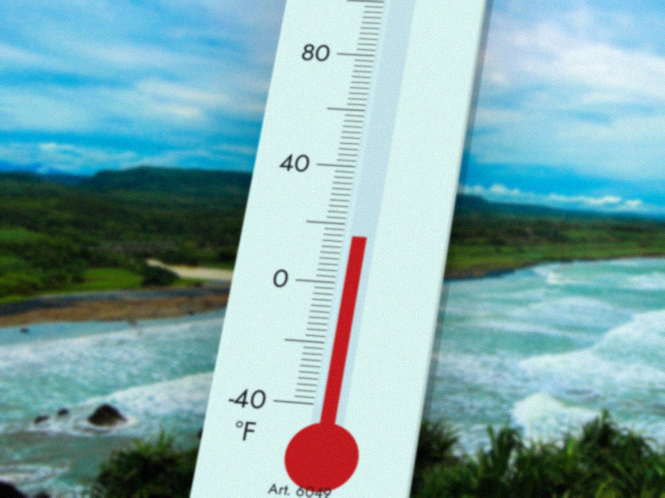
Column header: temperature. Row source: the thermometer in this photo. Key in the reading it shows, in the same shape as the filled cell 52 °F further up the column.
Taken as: 16 °F
